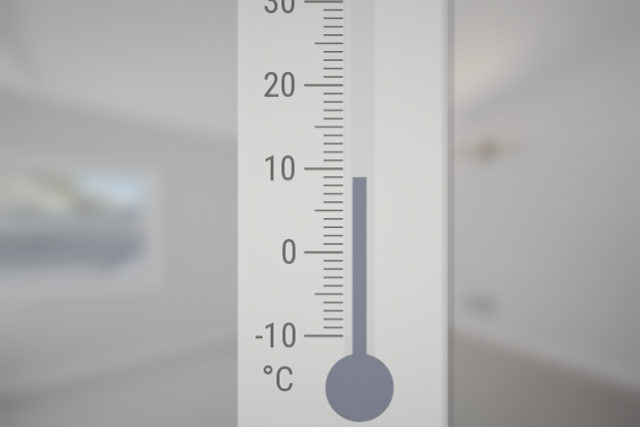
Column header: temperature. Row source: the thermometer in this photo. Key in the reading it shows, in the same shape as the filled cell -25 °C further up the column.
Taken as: 9 °C
